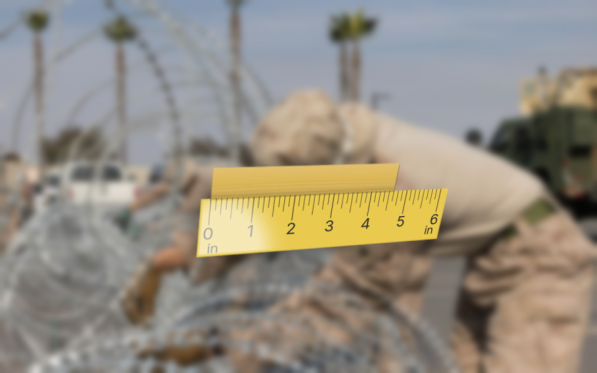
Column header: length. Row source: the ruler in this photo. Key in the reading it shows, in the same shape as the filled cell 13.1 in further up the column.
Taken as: 4.625 in
